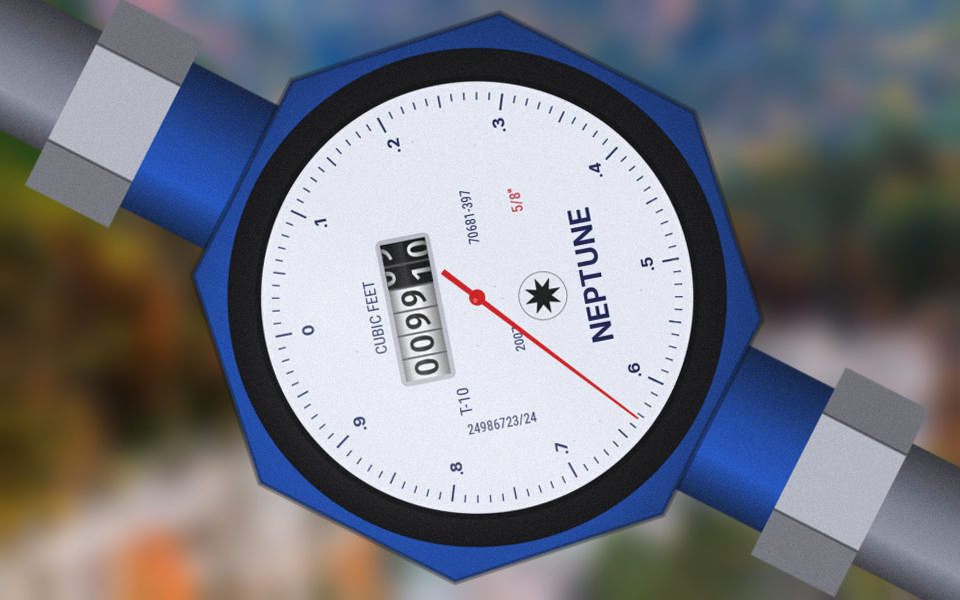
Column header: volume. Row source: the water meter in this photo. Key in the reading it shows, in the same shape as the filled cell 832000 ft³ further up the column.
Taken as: 9909.63 ft³
